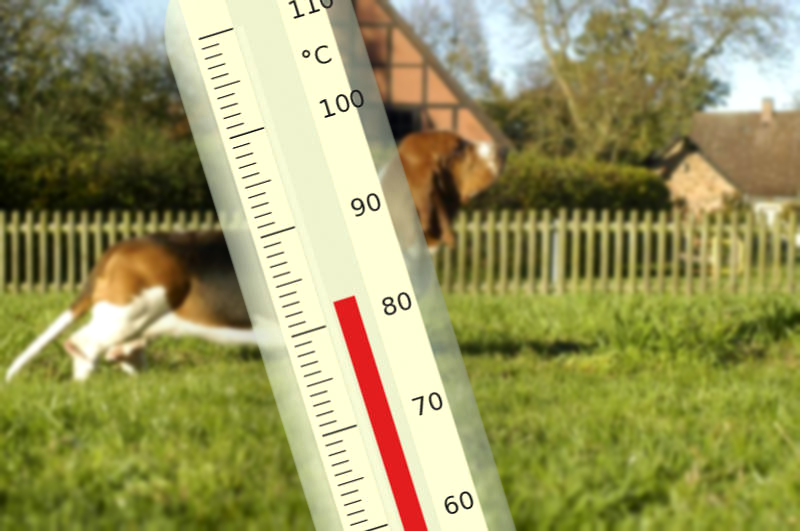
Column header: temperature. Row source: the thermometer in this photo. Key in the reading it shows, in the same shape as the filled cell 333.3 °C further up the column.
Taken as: 82 °C
